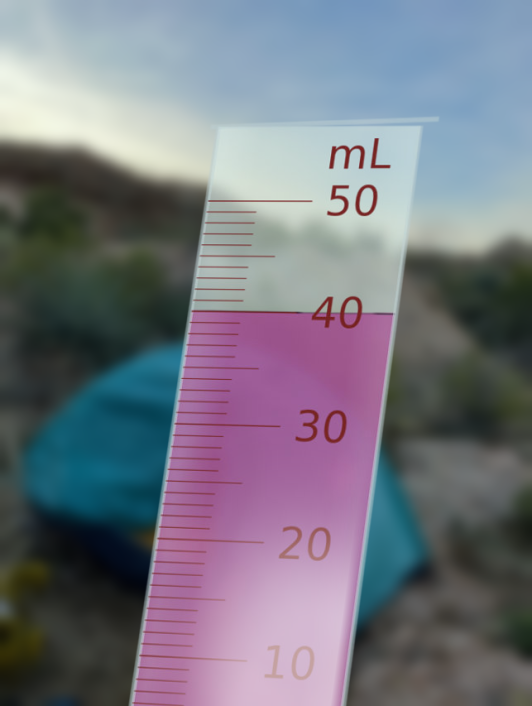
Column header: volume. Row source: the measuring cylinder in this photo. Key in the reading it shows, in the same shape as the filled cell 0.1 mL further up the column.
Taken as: 40 mL
